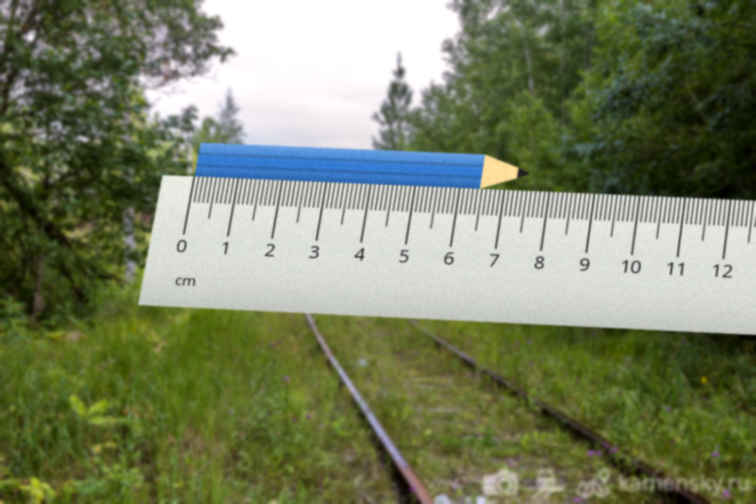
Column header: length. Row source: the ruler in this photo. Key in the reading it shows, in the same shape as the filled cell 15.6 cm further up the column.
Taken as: 7.5 cm
